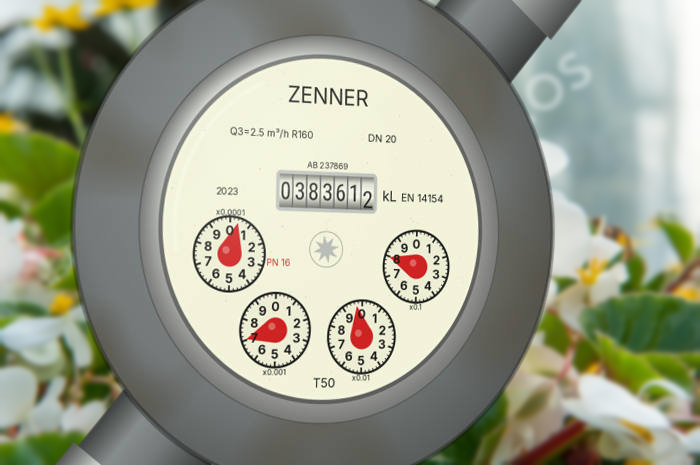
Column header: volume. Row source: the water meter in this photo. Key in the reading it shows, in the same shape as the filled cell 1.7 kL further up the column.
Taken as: 383611.7970 kL
